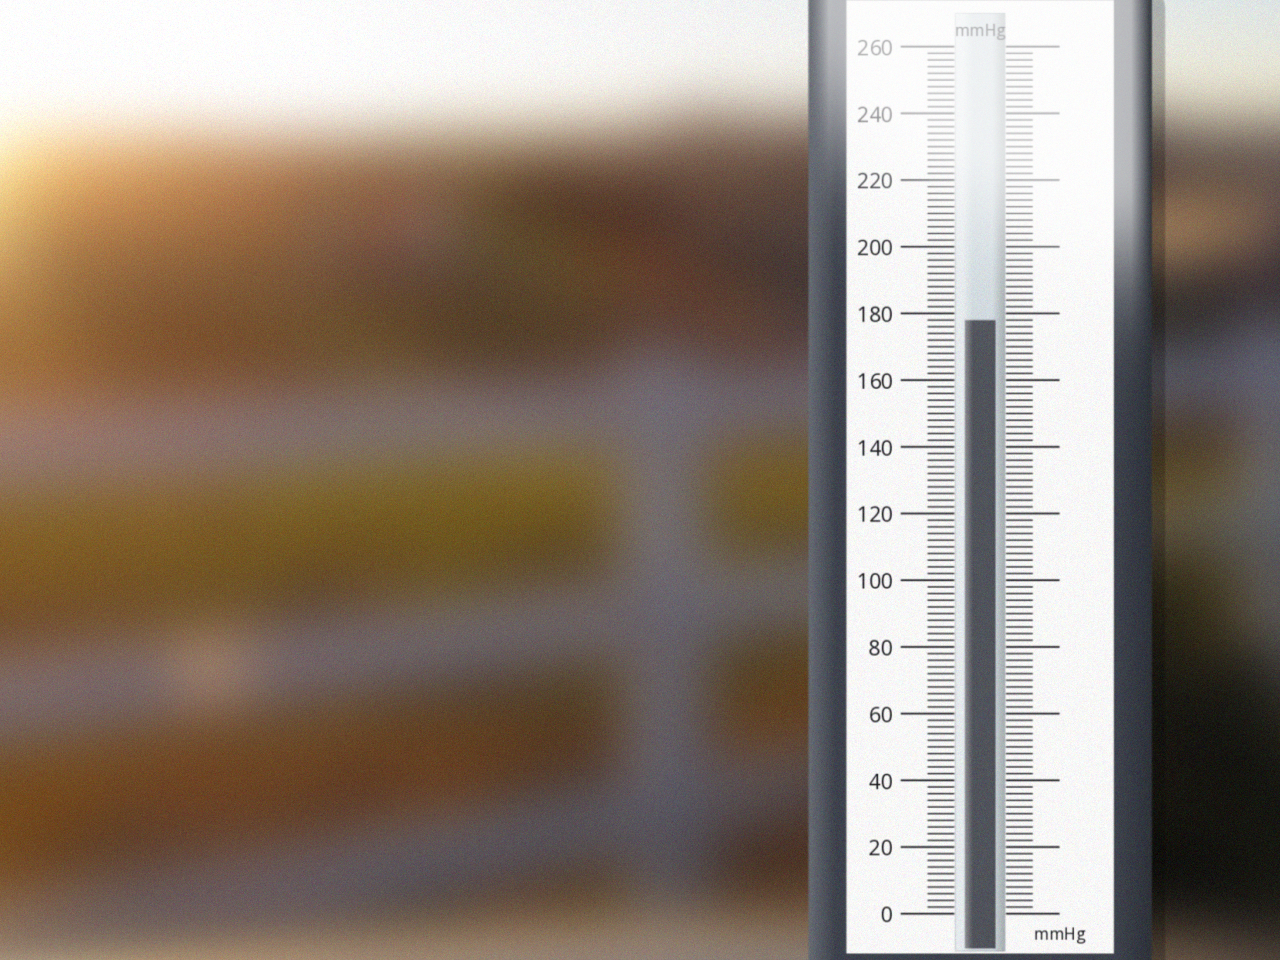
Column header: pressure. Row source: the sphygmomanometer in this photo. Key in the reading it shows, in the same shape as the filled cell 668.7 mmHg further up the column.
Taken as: 178 mmHg
